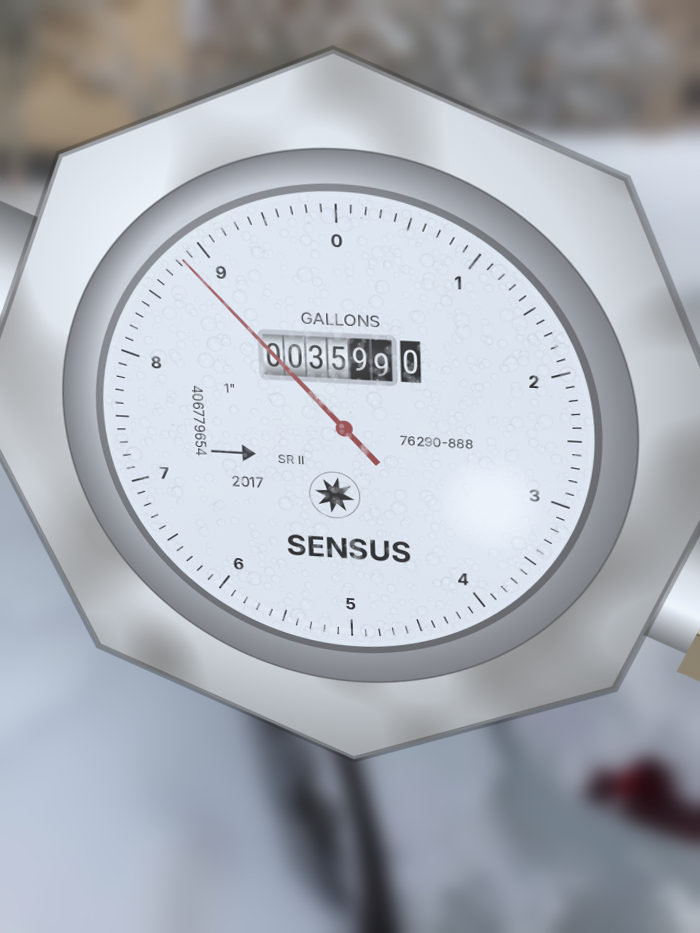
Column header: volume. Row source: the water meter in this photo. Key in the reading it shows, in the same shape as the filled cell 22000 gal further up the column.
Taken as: 35988.8 gal
